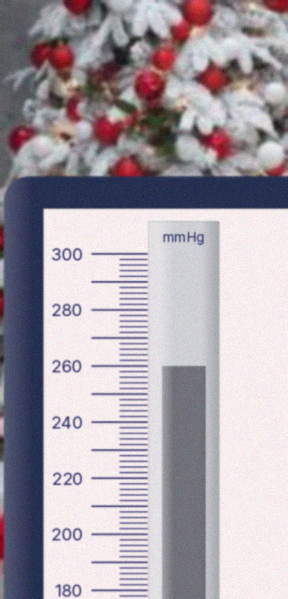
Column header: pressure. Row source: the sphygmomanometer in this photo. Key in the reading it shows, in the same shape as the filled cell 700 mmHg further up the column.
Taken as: 260 mmHg
